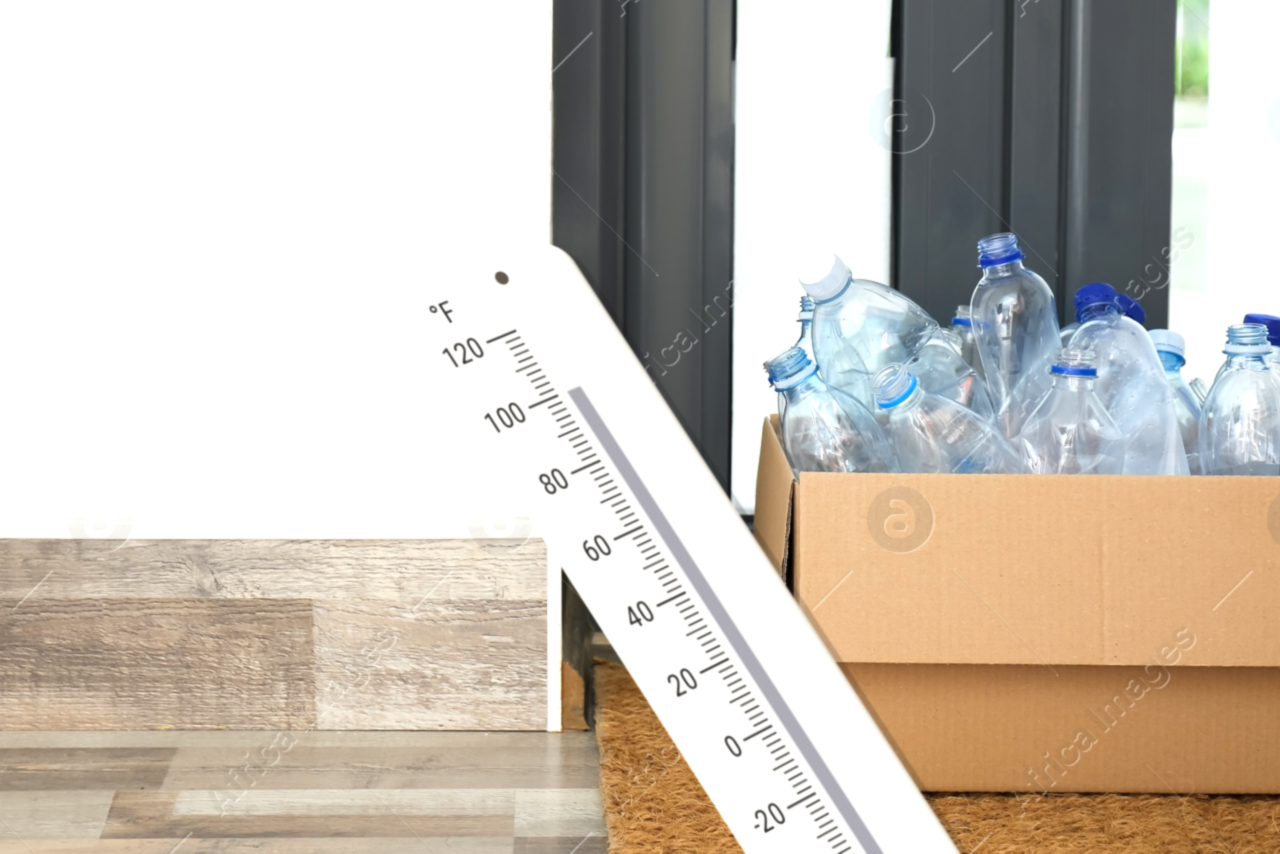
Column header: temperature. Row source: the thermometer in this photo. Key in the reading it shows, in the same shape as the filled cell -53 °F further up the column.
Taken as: 100 °F
